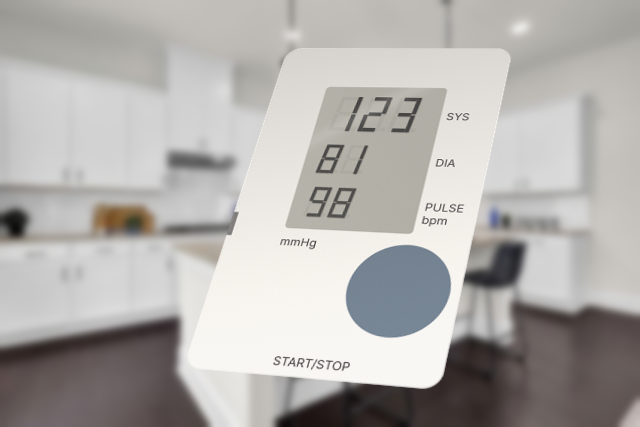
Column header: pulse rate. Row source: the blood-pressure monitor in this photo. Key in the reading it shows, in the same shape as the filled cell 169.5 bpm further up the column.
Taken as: 98 bpm
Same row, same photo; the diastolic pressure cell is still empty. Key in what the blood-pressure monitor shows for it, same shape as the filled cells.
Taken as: 81 mmHg
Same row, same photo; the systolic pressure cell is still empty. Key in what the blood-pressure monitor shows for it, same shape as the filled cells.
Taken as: 123 mmHg
